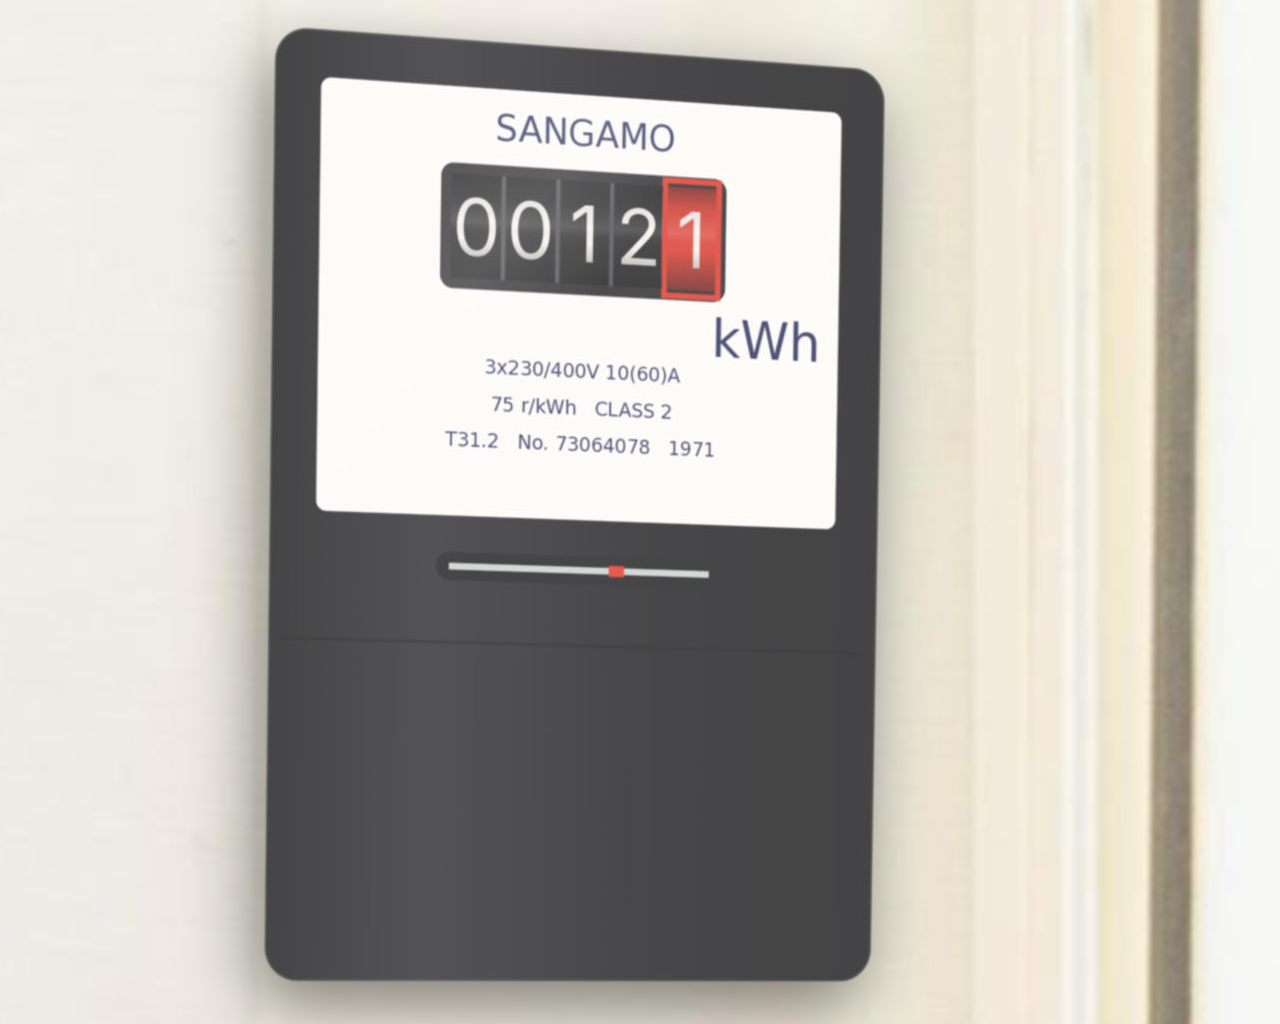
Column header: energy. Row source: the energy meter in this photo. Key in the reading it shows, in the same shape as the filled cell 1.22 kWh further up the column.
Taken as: 12.1 kWh
